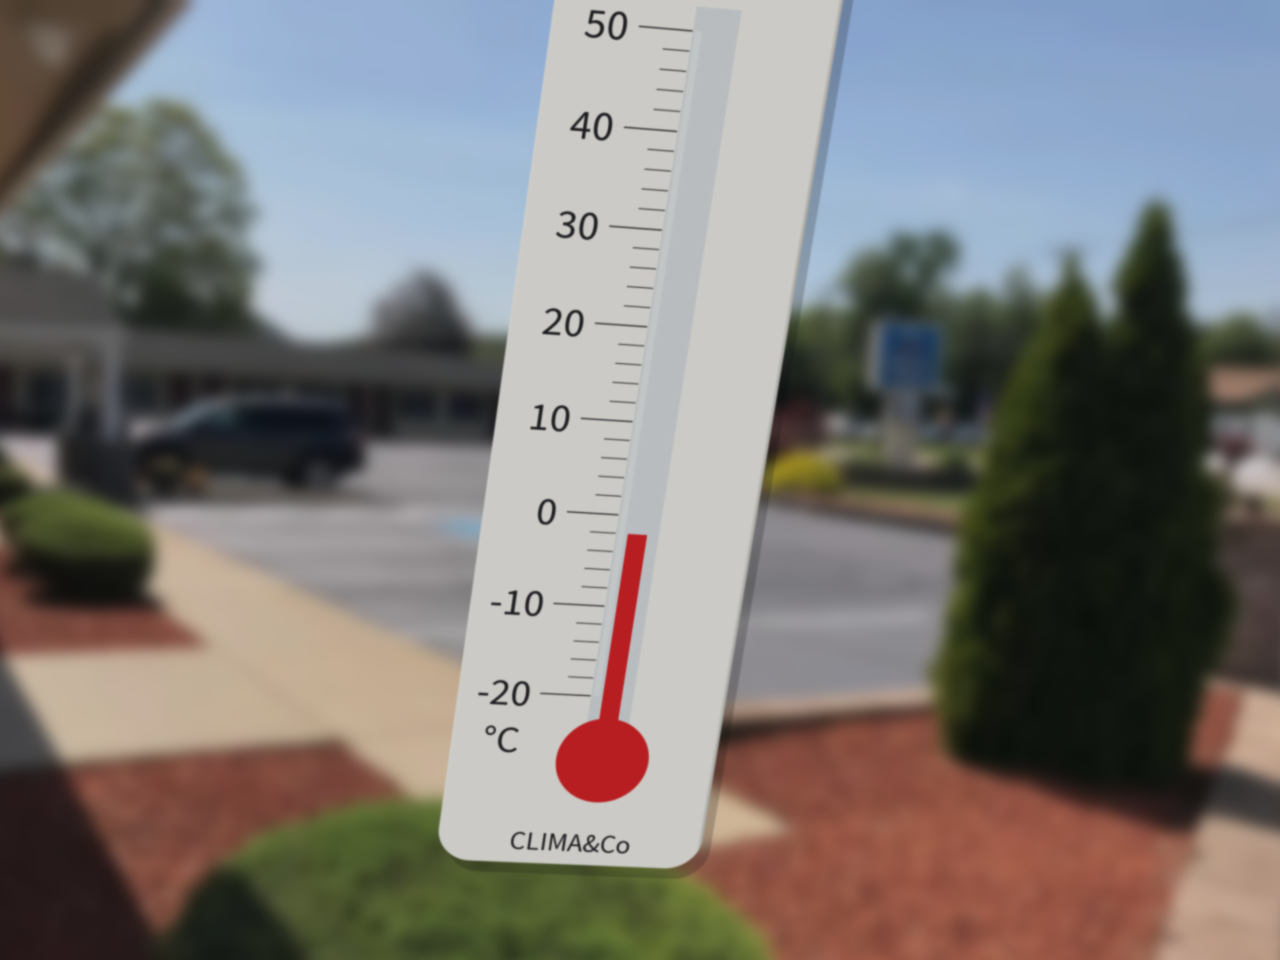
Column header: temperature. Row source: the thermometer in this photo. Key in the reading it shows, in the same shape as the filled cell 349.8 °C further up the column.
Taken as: -2 °C
